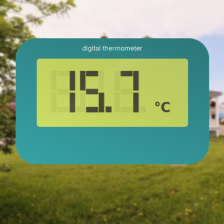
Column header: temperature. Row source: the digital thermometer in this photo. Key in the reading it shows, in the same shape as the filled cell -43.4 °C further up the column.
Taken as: 15.7 °C
